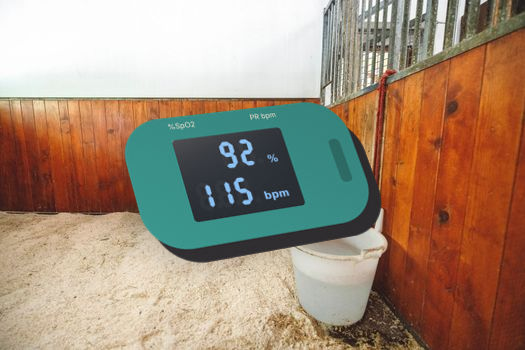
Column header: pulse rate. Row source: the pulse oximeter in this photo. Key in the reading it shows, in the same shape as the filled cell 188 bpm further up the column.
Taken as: 115 bpm
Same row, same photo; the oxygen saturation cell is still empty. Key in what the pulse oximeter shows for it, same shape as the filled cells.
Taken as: 92 %
